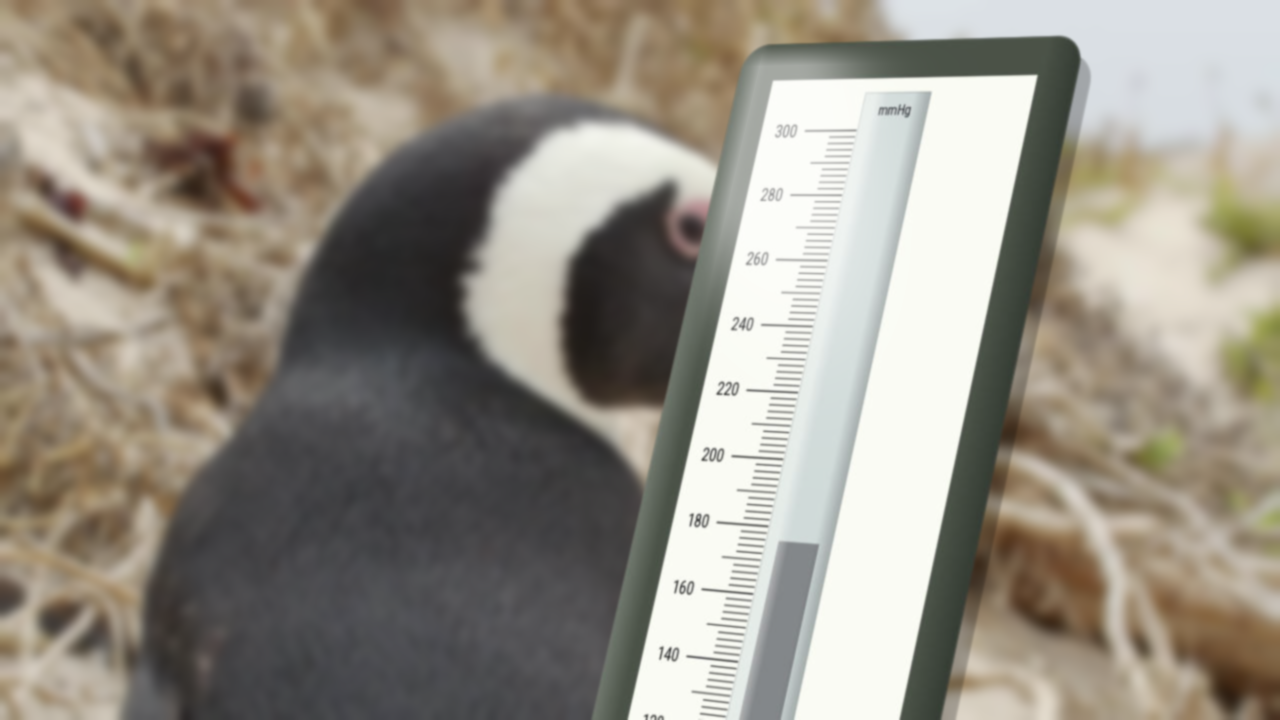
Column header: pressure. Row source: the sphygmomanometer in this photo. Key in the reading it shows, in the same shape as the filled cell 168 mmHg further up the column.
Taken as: 176 mmHg
